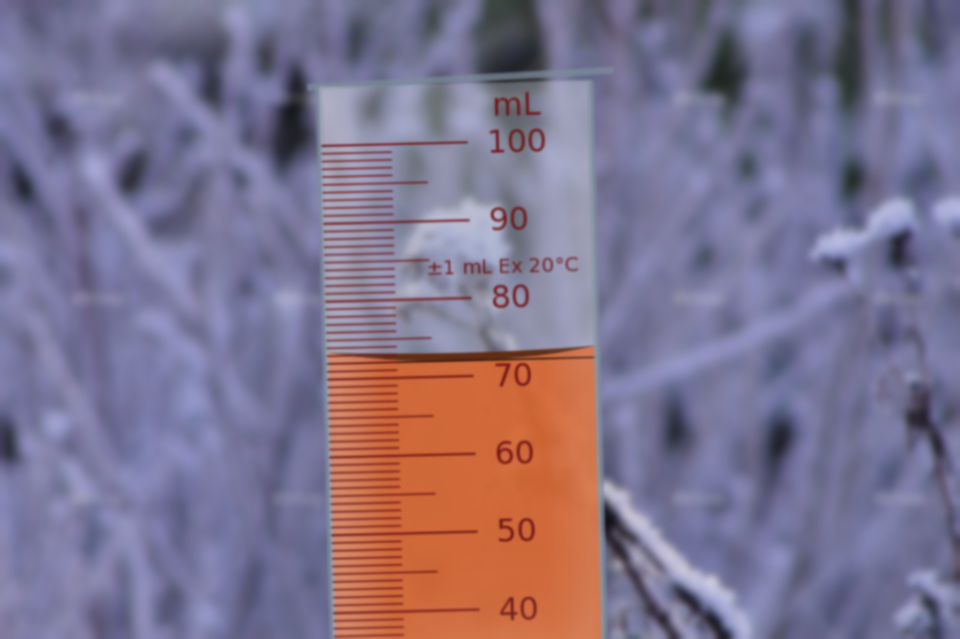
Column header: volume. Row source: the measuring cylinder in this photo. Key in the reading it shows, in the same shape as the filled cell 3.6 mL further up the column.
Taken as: 72 mL
